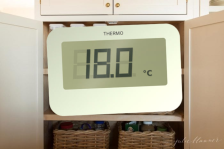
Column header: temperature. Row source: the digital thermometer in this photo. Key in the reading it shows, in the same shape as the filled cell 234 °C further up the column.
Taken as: 18.0 °C
